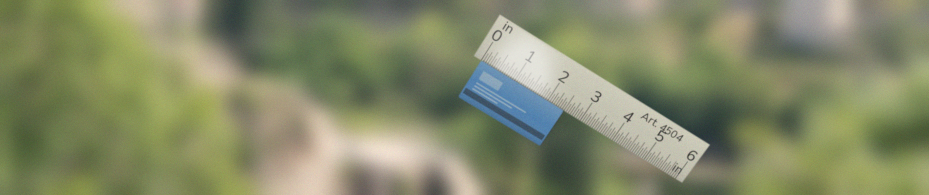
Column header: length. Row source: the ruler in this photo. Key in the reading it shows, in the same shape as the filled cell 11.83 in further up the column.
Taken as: 2.5 in
